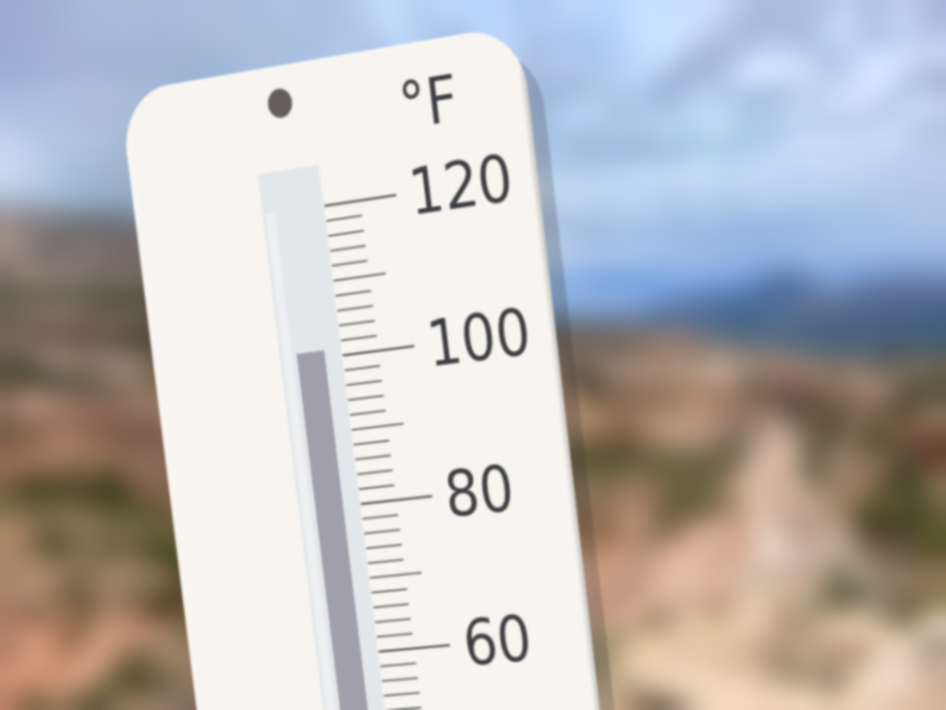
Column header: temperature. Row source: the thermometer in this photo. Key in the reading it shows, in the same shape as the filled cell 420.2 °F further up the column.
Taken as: 101 °F
